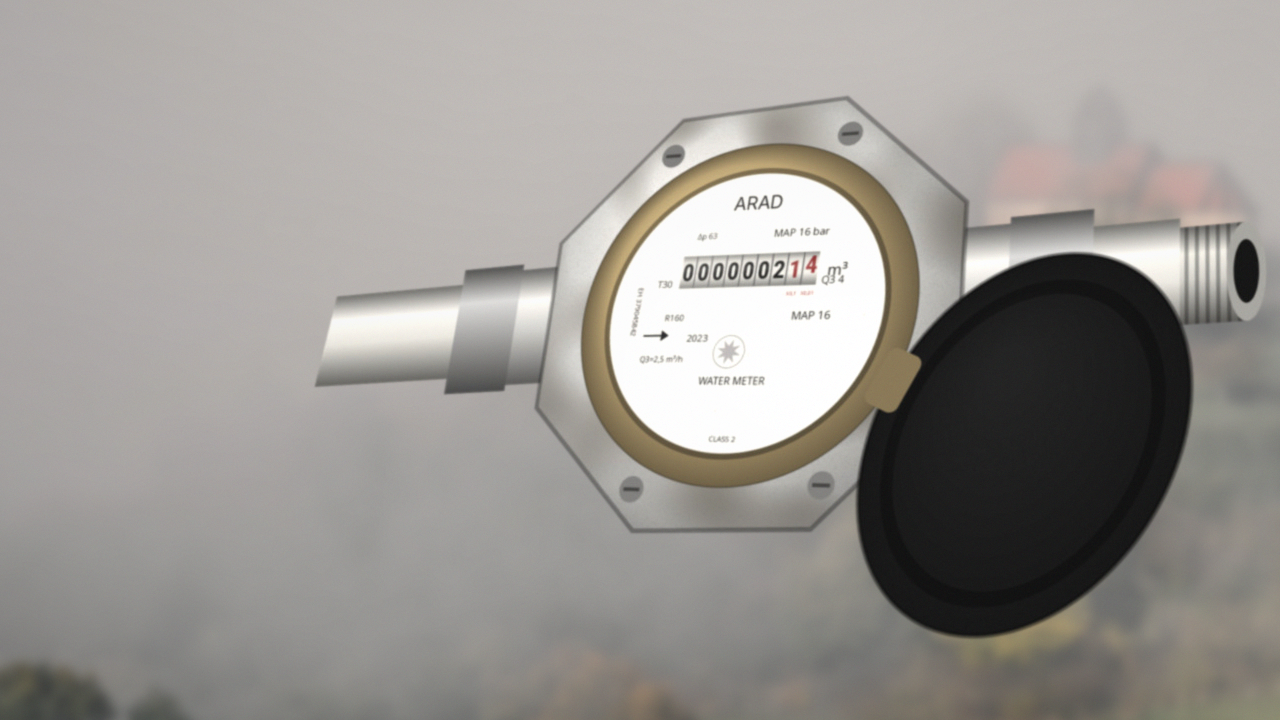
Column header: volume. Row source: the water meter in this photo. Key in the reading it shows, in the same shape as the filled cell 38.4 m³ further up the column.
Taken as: 2.14 m³
